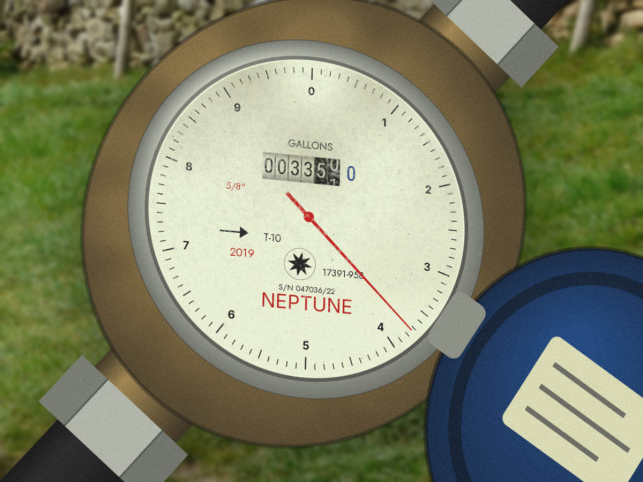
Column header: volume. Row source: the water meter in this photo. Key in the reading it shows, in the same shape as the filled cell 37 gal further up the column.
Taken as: 33503.7 gal
